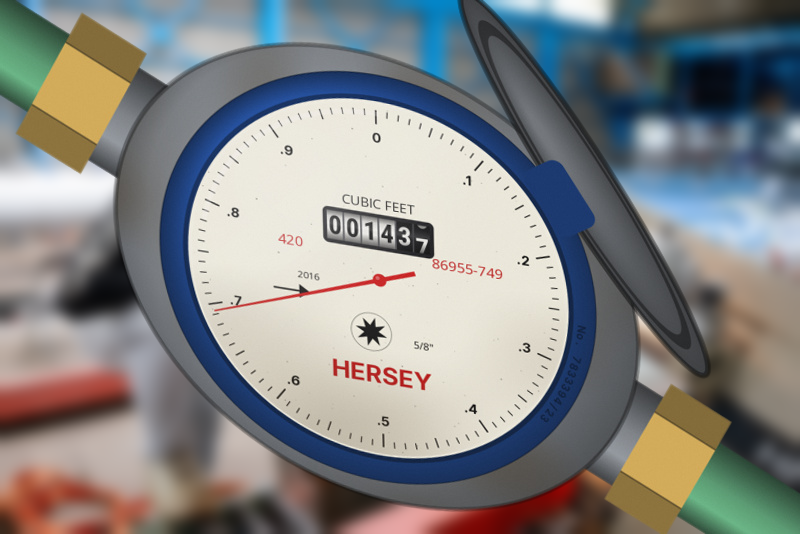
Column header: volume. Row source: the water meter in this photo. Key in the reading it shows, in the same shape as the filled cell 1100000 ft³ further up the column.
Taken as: 1436.69 ft³
